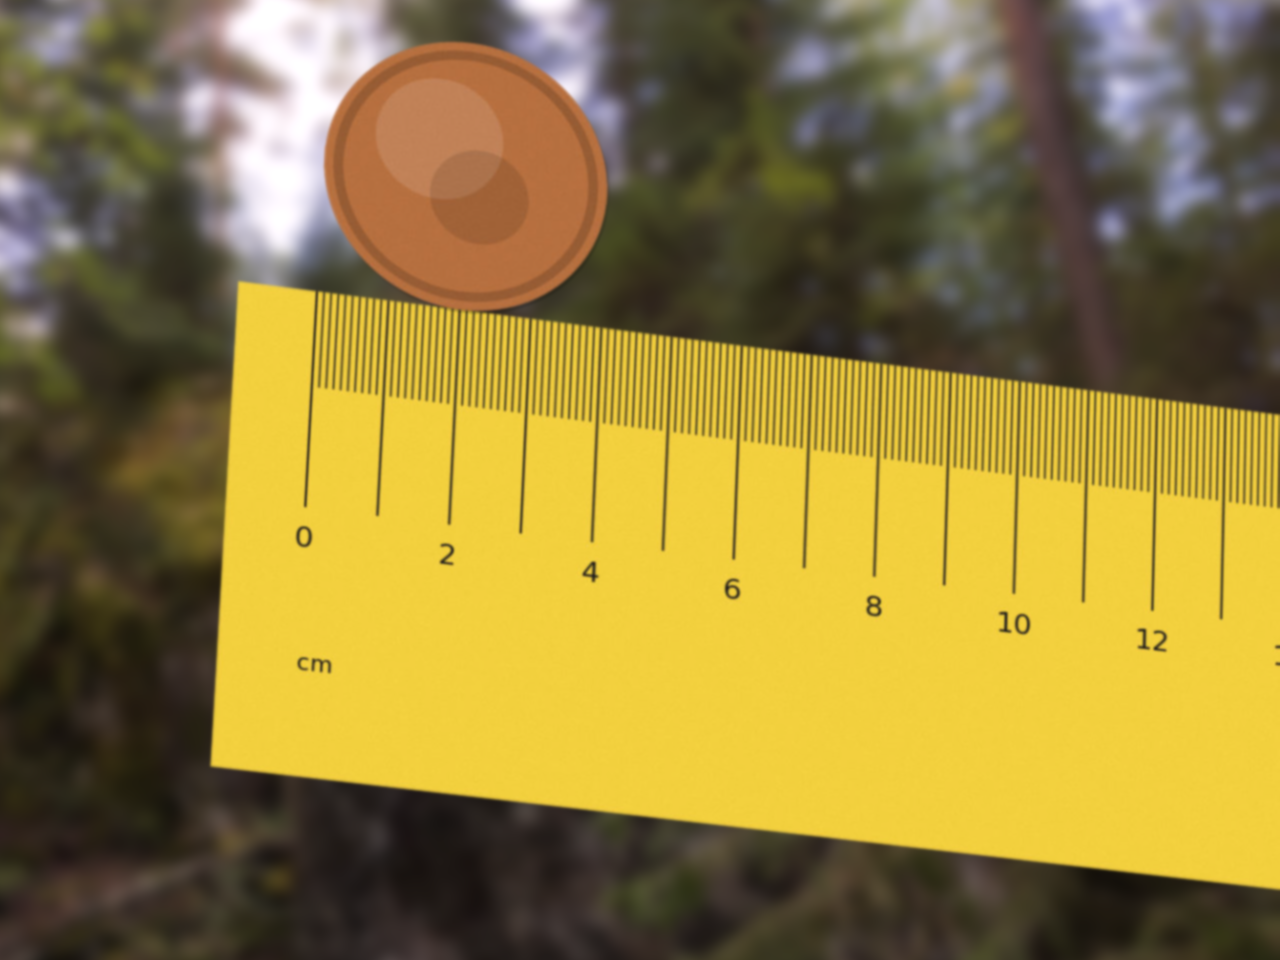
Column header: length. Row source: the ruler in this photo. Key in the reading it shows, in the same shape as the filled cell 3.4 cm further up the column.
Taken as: 4 cm
